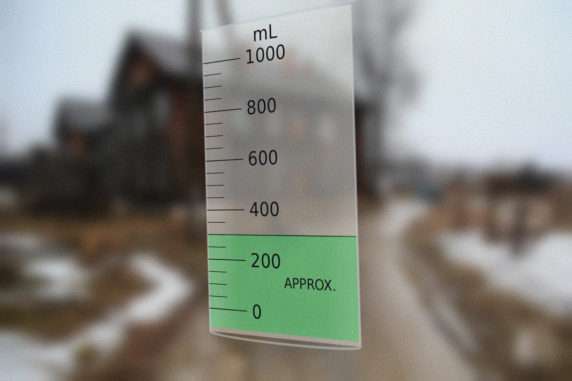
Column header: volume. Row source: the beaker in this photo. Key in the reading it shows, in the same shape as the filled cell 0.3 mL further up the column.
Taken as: 300 mL
